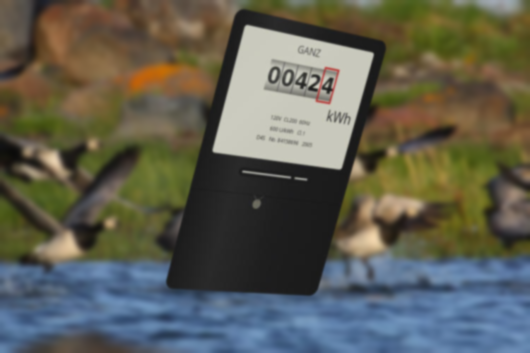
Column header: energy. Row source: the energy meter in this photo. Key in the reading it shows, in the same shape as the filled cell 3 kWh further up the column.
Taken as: 42.4 kWh
